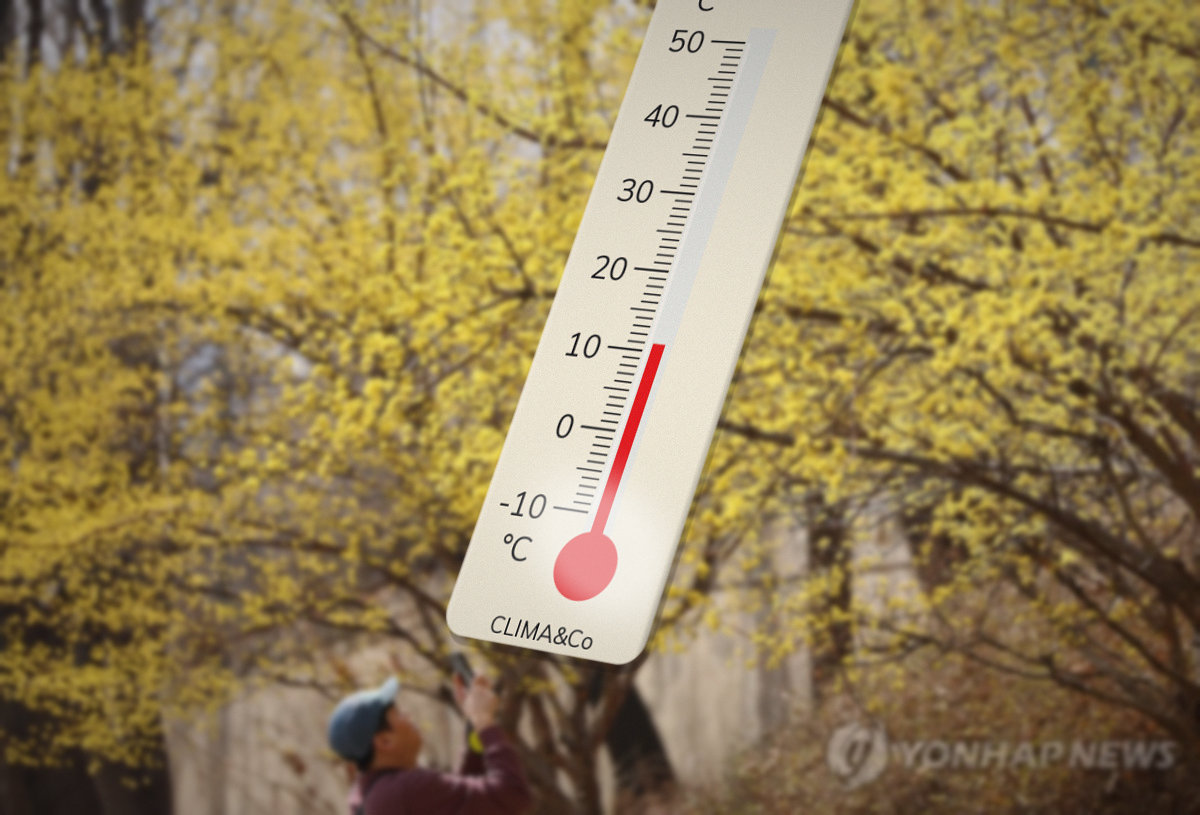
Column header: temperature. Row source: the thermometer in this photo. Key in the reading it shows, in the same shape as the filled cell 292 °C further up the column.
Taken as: 11 °C
